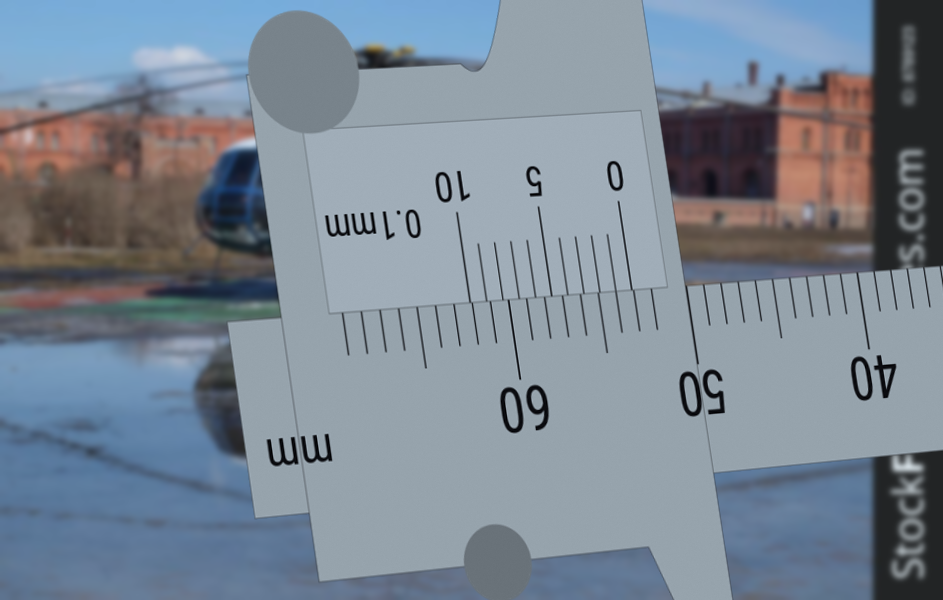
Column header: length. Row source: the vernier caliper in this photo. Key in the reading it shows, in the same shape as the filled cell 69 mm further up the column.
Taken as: 53.1 mm
